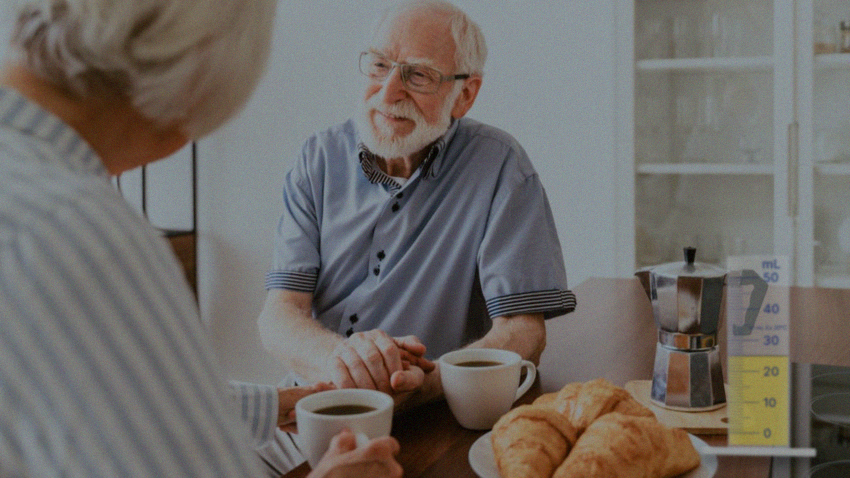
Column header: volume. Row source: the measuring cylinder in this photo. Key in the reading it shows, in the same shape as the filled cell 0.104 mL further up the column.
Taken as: 25 mL
